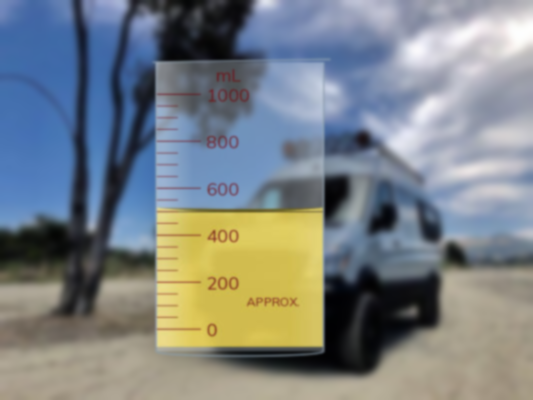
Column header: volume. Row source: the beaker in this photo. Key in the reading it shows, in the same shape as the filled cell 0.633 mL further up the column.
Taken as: 500 mL
